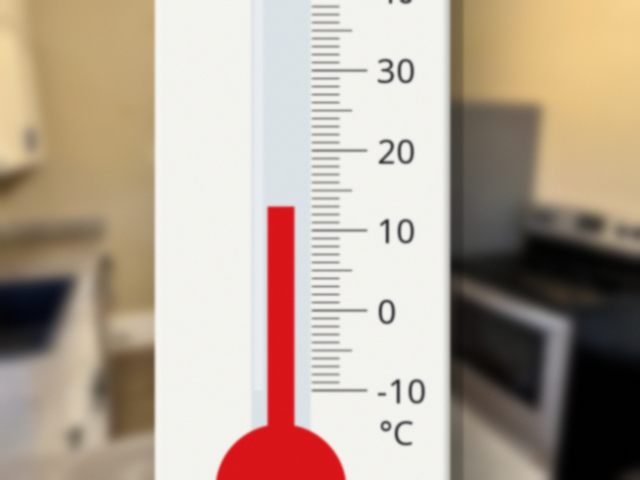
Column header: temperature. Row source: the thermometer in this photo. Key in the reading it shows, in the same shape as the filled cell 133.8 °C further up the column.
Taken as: 13 °C
